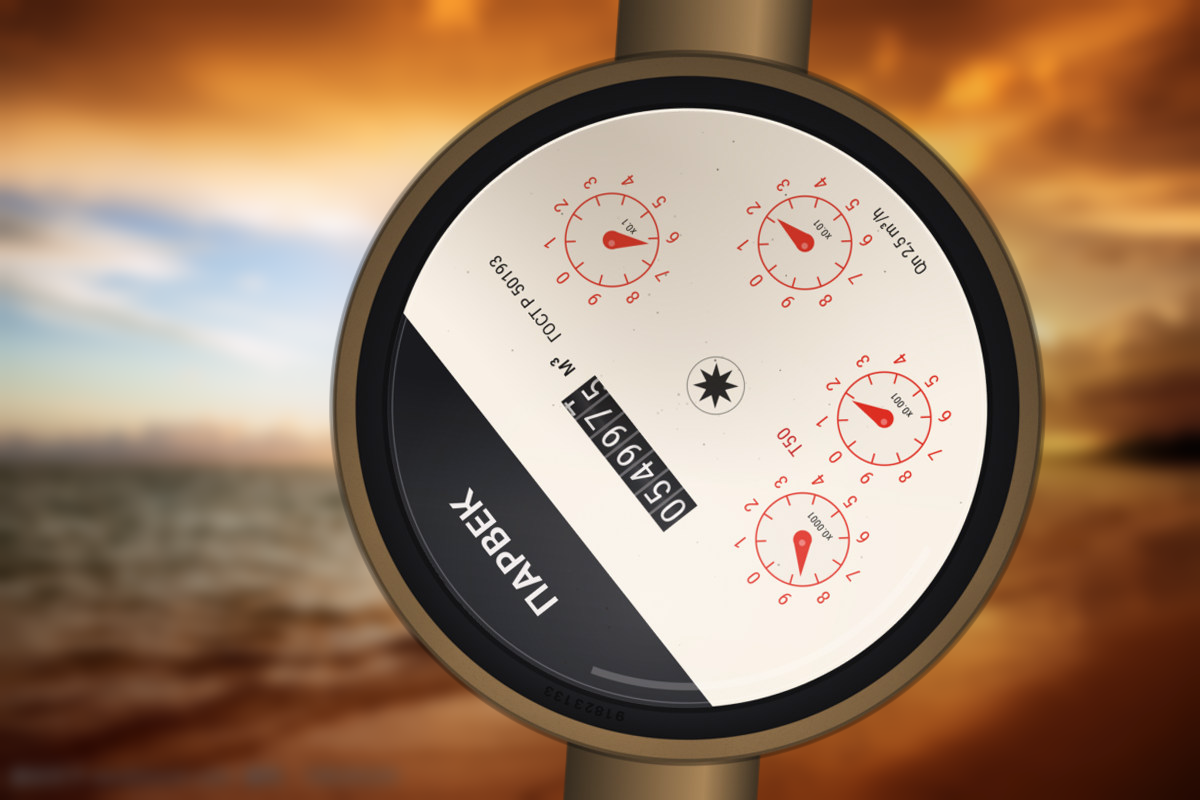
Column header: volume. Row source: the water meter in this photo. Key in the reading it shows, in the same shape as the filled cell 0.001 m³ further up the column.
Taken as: 549974.6218 m³
